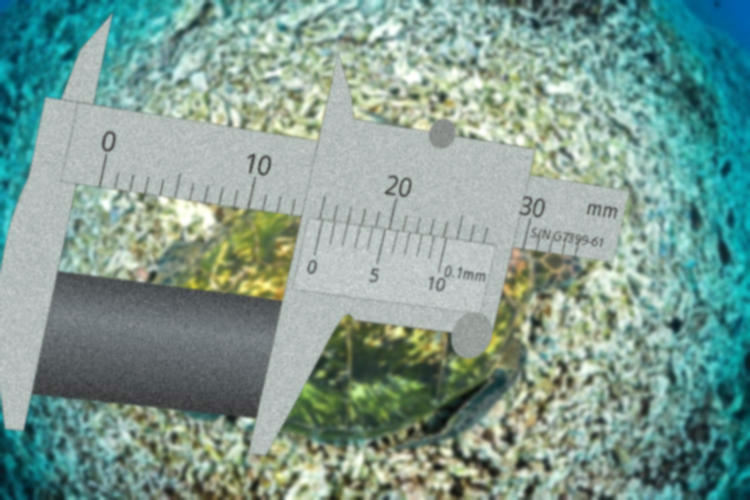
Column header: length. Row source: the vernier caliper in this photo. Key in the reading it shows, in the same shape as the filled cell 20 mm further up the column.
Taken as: 15.2 mm
